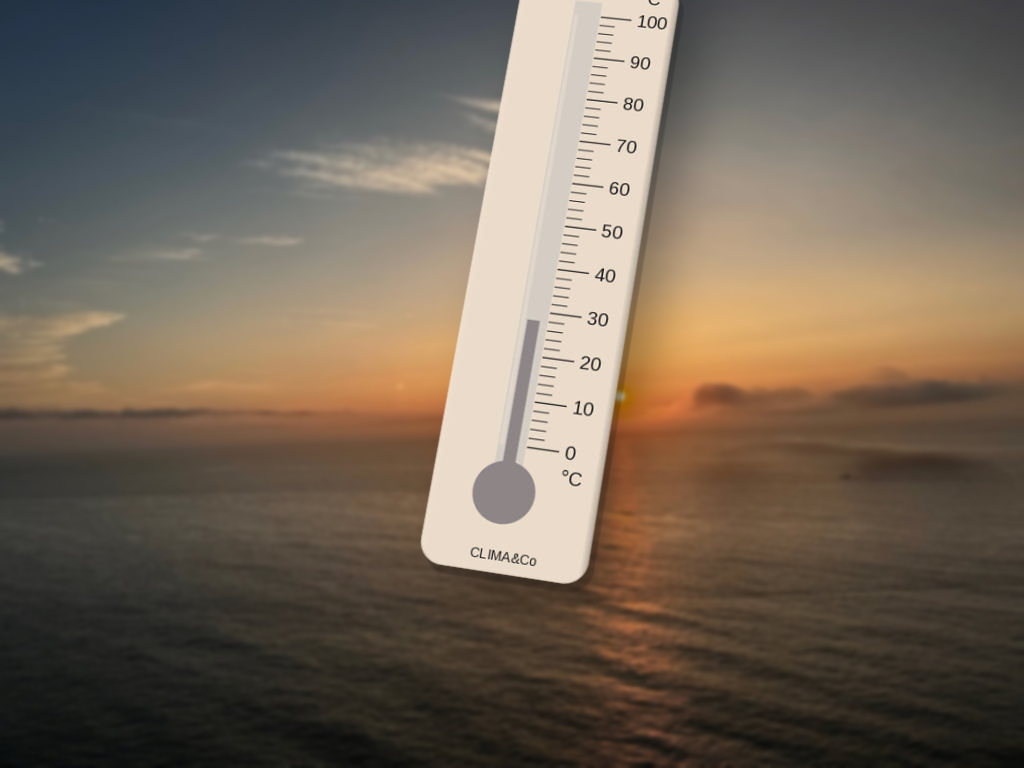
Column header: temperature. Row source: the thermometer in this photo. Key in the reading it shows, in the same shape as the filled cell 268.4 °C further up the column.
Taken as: 28 °C
